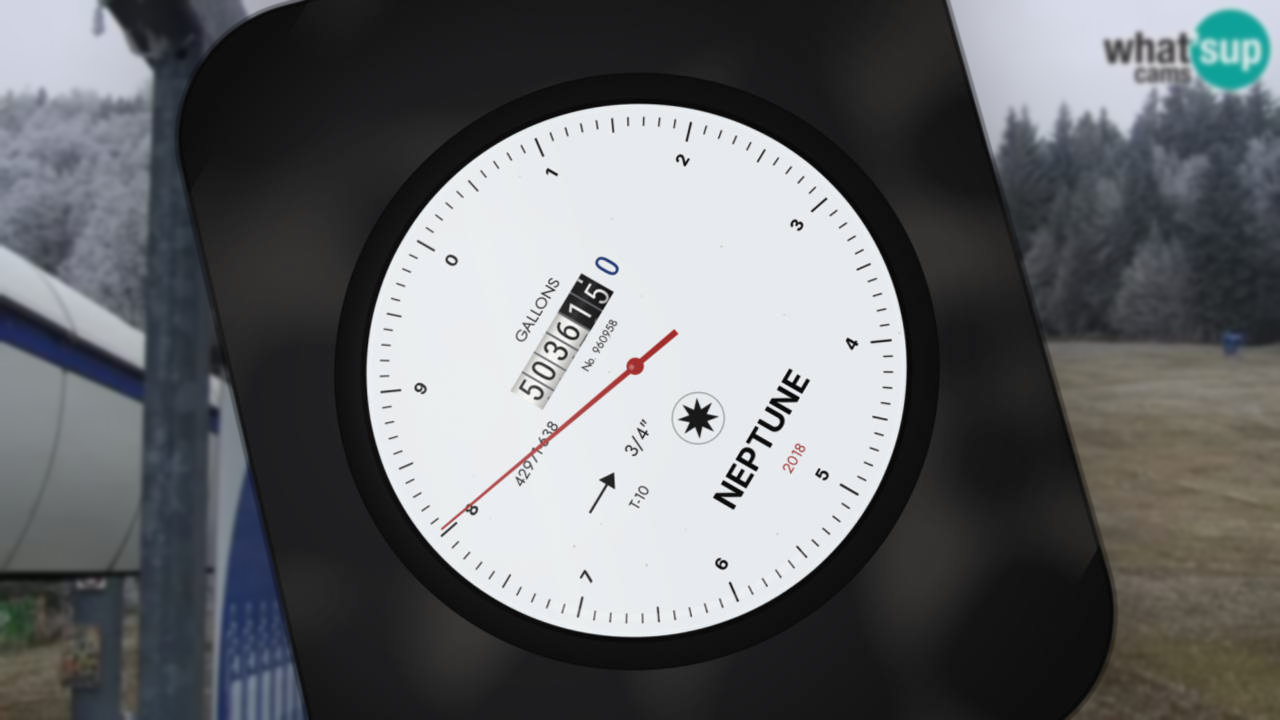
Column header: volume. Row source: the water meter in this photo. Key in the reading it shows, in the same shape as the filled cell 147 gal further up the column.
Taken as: 5036148.0 gal
